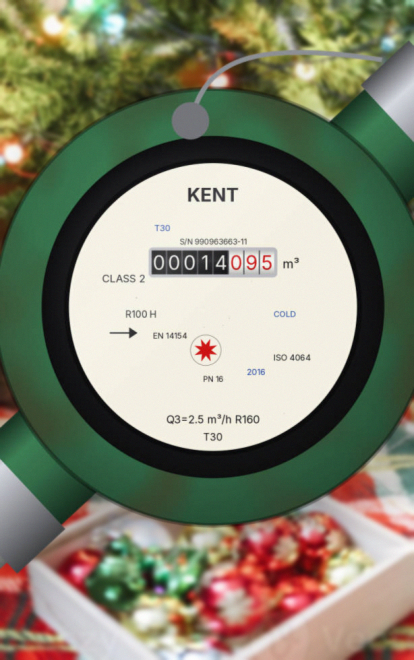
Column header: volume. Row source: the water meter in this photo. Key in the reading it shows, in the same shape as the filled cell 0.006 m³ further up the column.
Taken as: 14.095 m³
